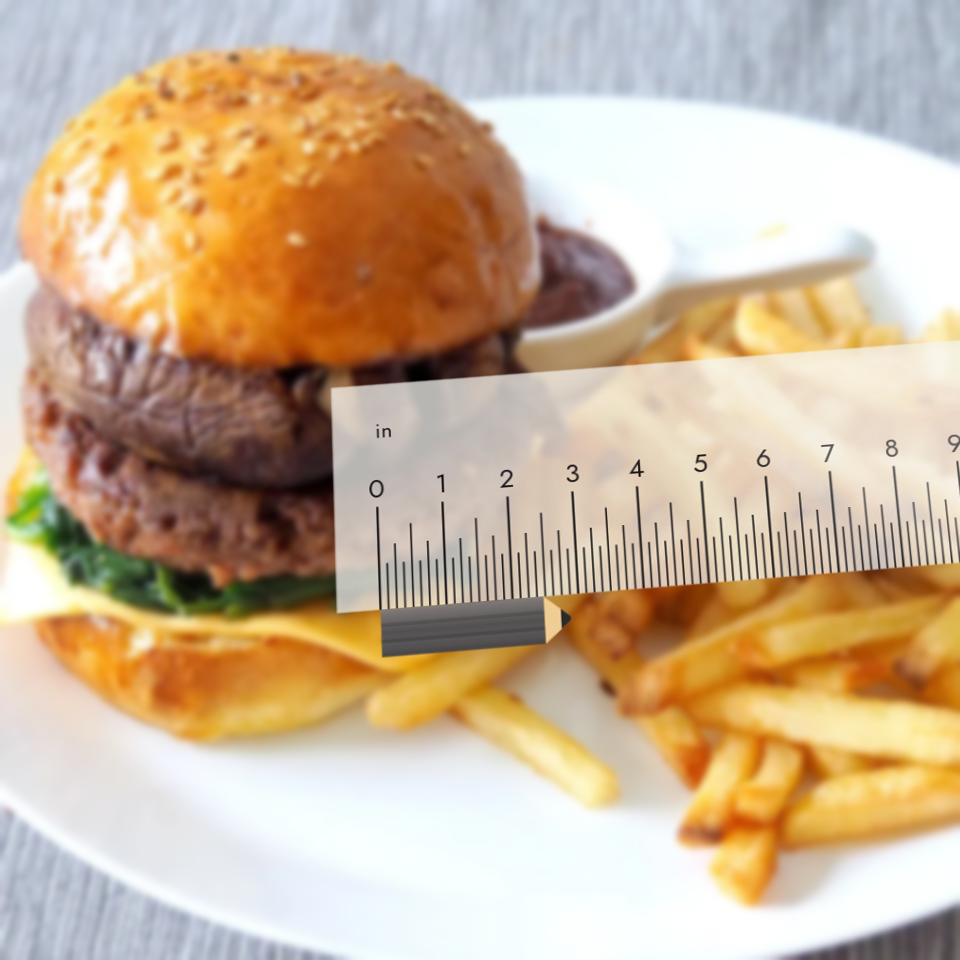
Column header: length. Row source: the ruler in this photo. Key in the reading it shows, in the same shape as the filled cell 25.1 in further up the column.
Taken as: 2.875 in
